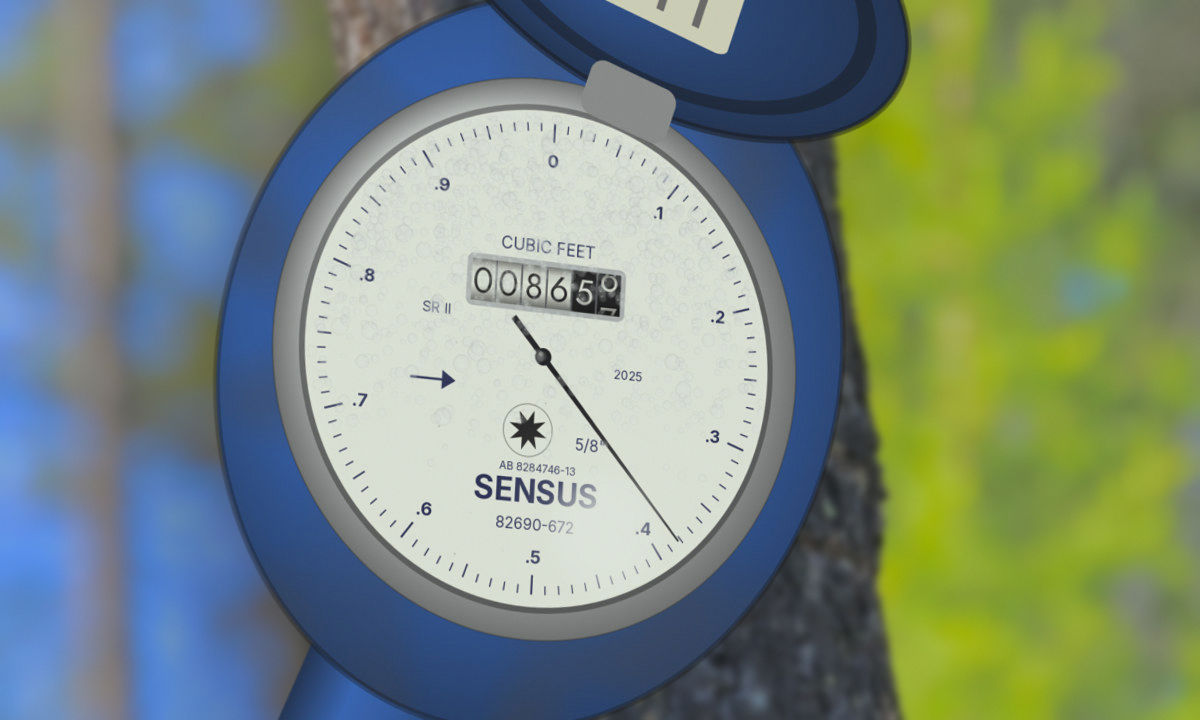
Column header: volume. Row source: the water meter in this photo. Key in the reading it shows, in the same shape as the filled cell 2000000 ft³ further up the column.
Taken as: 8656.38 ft³
